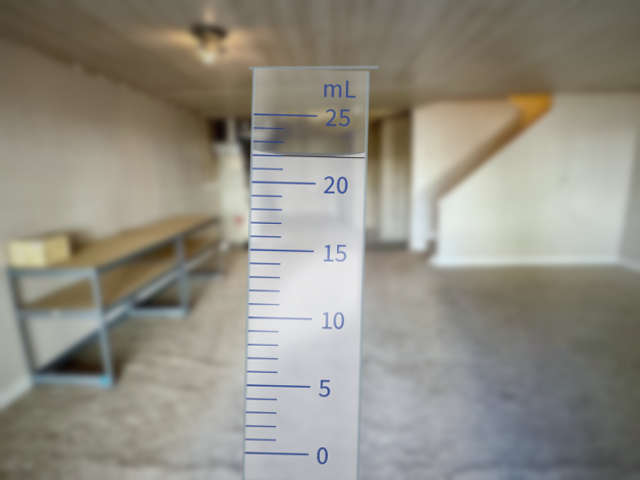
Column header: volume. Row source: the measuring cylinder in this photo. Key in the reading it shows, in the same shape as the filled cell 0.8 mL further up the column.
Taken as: 22 mL
